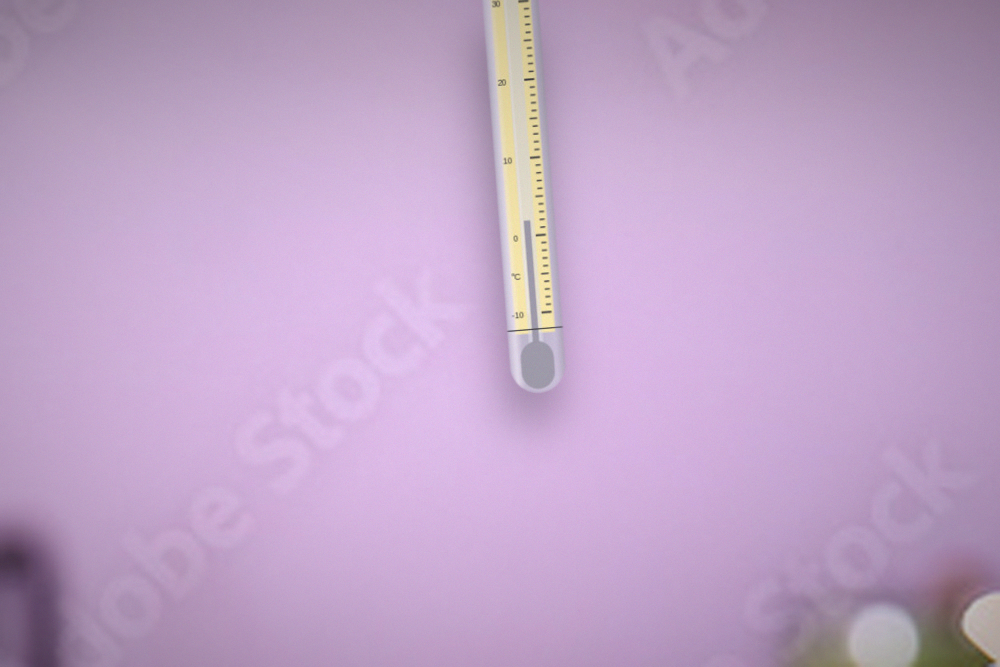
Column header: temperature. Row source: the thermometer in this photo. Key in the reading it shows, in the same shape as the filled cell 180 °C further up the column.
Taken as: 2 °C
